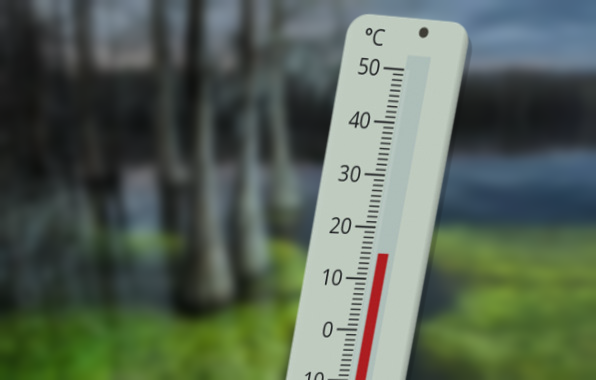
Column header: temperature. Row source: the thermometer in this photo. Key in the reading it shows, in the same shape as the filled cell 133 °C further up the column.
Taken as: 15 °C
